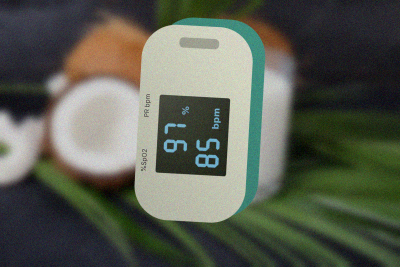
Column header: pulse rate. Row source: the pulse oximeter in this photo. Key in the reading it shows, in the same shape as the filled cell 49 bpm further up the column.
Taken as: 85 bpm
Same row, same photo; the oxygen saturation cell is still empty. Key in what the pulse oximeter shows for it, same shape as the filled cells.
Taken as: 97 %
